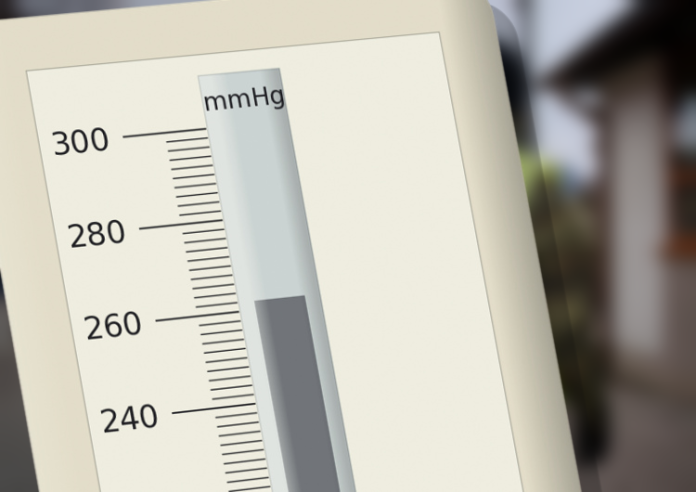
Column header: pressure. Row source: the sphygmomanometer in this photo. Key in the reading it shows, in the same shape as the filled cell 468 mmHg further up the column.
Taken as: 262 mmHg
